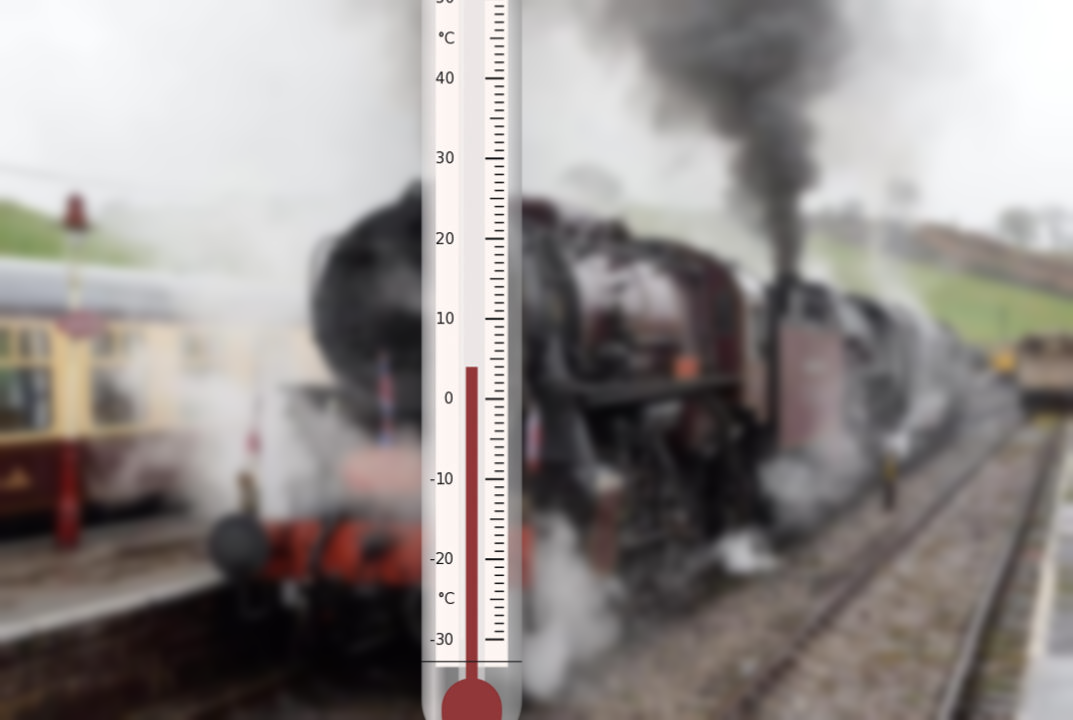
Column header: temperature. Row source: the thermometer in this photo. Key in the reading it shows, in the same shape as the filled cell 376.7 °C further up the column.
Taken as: 4 °C
